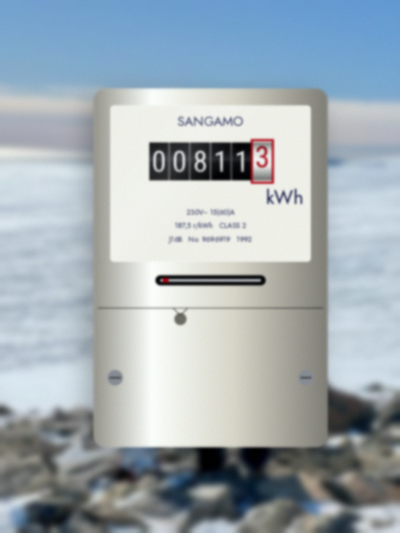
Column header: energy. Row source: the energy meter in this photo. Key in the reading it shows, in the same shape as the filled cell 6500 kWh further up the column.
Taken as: 811.3 kWh
